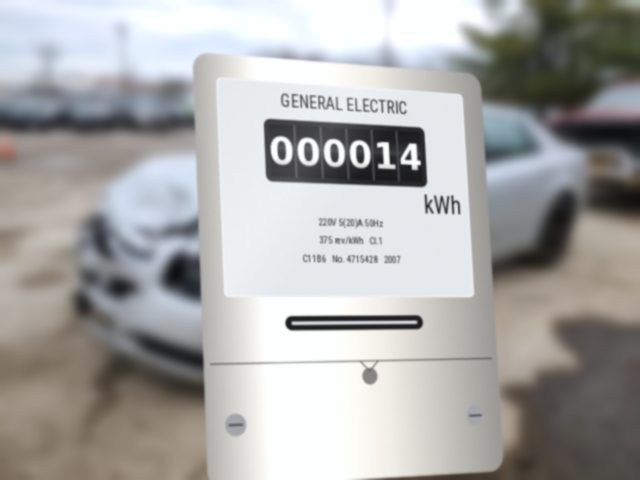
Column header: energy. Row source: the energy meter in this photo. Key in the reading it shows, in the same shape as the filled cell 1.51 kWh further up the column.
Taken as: 14 kWh
